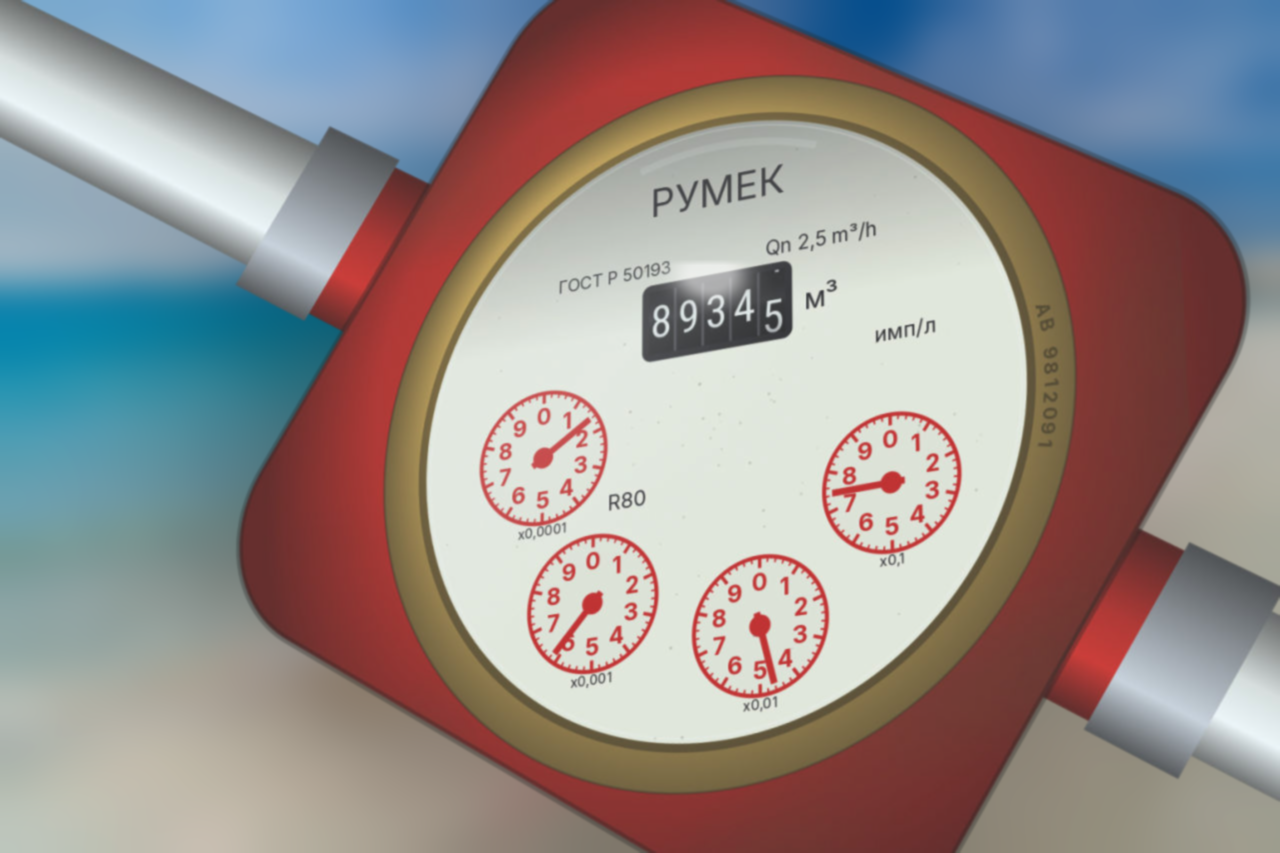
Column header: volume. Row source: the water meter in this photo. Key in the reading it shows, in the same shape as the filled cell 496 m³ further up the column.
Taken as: 89344.7461 m³
